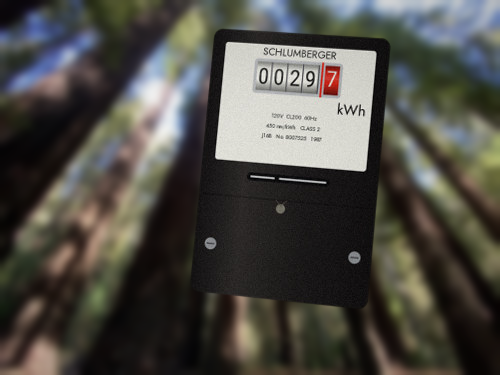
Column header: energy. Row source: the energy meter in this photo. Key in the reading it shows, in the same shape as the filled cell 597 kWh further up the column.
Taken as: 29.7 kWh
